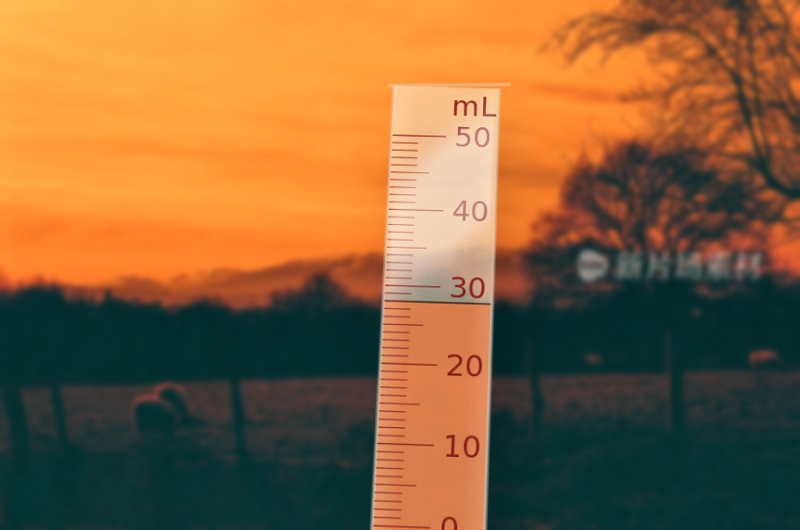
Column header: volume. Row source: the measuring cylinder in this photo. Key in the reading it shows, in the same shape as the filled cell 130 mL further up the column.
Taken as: 28 mL
